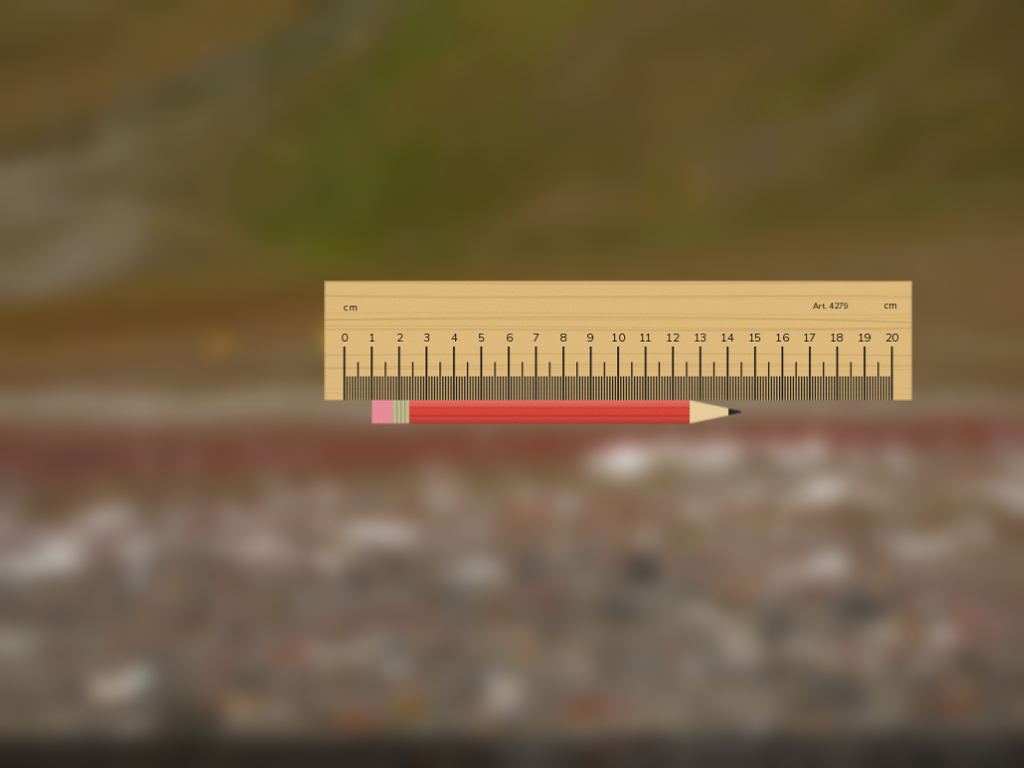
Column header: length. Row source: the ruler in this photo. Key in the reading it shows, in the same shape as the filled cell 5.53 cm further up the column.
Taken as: 13.5 cm
